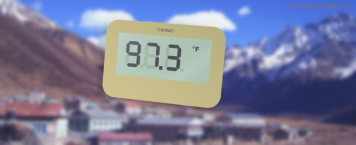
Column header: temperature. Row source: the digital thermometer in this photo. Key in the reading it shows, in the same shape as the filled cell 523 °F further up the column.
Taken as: 97.3 °F
